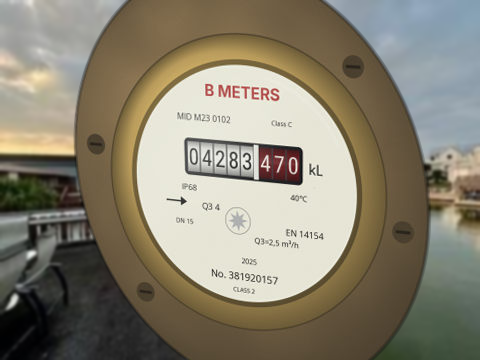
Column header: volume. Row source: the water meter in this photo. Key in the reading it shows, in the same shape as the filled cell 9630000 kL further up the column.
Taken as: 4283.470 kL
